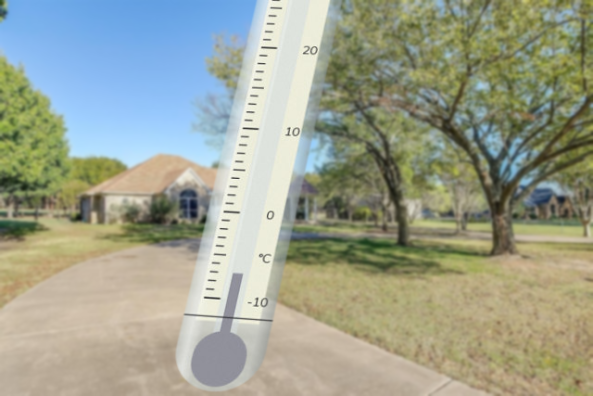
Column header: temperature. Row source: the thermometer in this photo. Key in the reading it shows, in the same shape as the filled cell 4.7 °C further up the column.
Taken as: -7 °C
